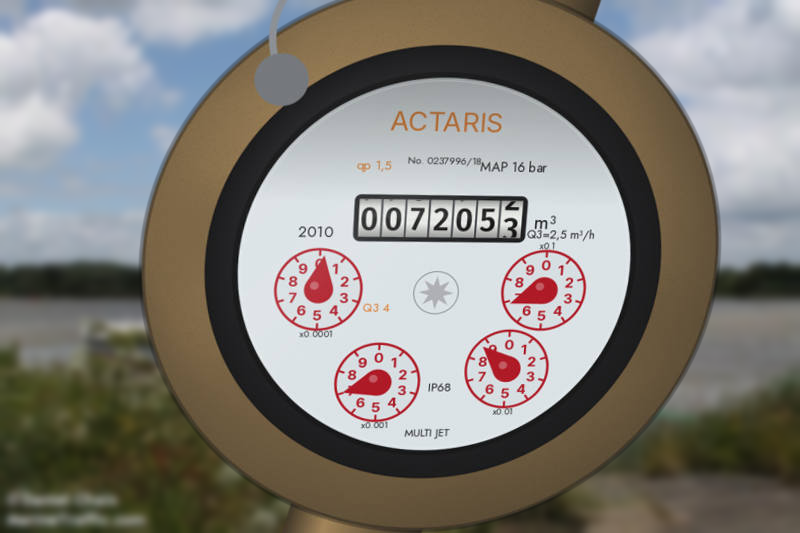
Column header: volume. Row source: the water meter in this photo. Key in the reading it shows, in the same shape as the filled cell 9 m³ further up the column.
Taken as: 72052.6870 m³
